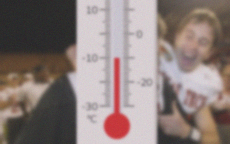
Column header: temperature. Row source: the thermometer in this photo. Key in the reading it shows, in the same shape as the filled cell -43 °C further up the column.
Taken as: -10 °C
